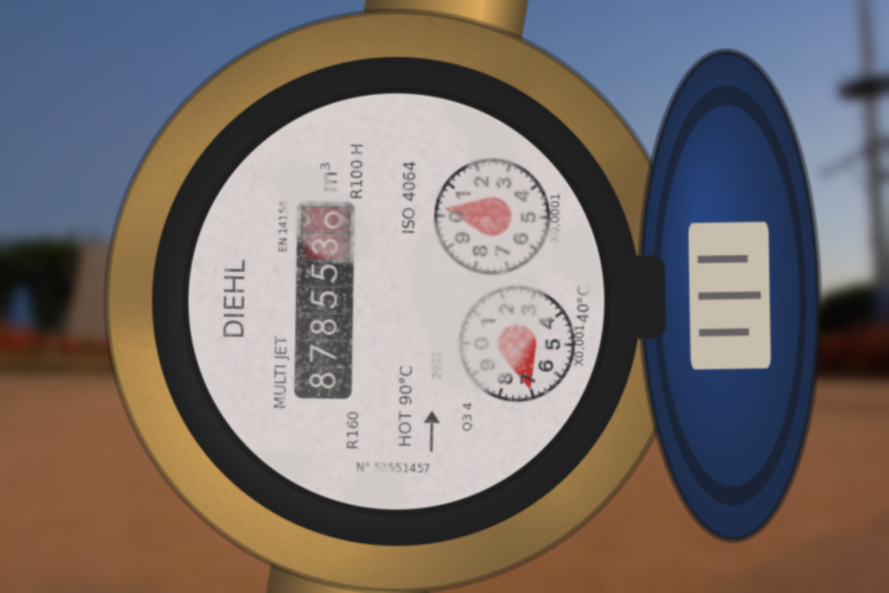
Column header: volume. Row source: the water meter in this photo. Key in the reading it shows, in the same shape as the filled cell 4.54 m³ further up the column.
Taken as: 87855.3870 m³
